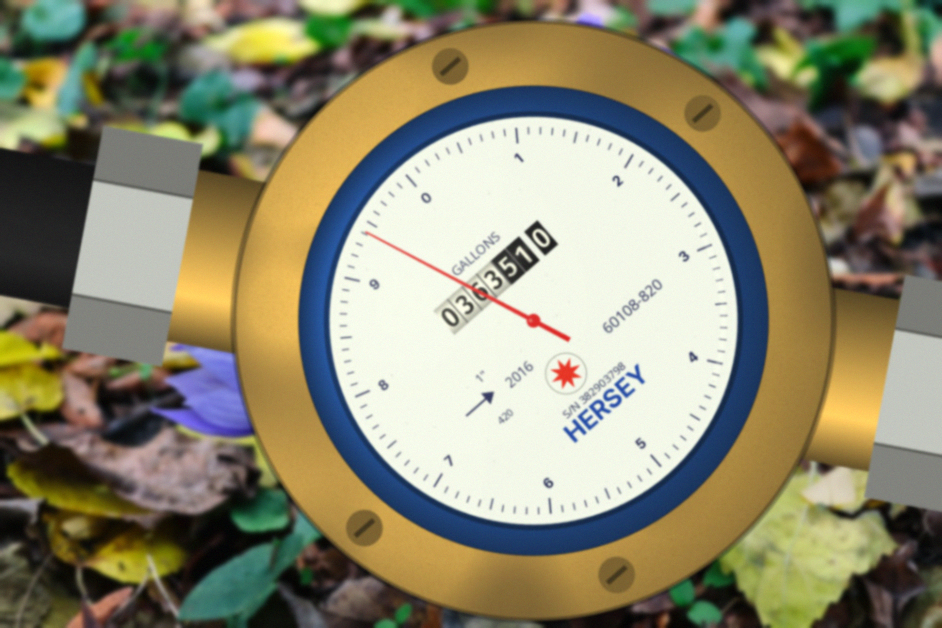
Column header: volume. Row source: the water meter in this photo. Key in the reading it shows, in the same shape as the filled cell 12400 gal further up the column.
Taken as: 363509.4 gal
